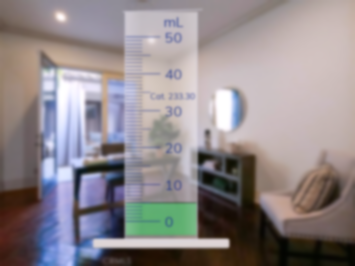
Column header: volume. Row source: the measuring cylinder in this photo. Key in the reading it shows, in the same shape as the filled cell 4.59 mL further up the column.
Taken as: 5 mL
